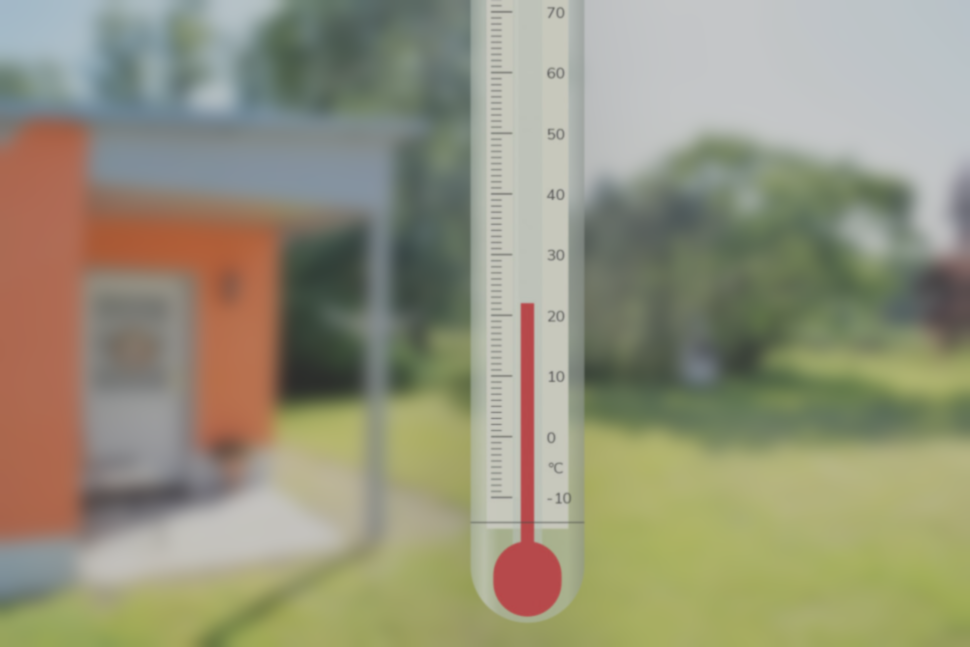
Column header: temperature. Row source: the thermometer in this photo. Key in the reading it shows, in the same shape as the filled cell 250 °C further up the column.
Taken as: 22 °C
